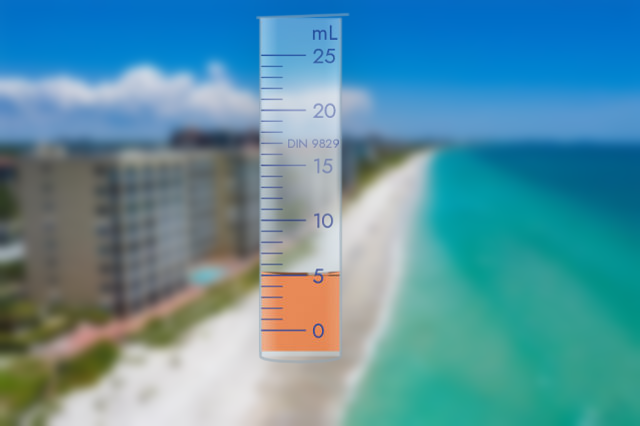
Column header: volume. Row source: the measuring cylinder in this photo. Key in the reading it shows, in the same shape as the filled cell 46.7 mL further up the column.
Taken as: 5 mL
